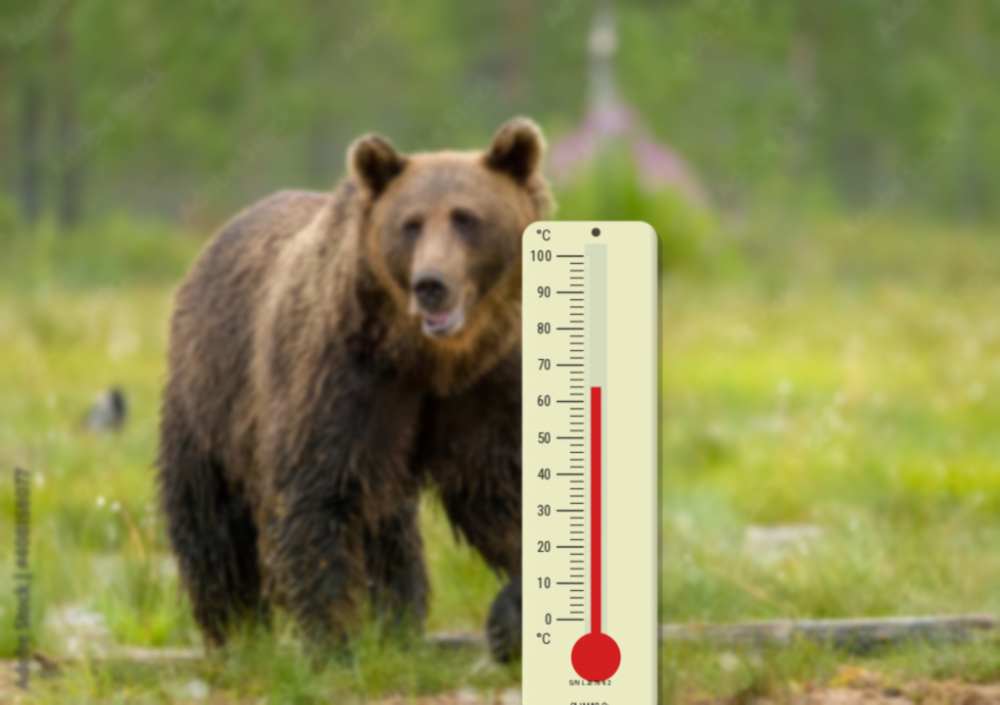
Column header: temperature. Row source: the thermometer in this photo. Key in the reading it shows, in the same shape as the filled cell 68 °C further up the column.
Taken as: 64 °C
